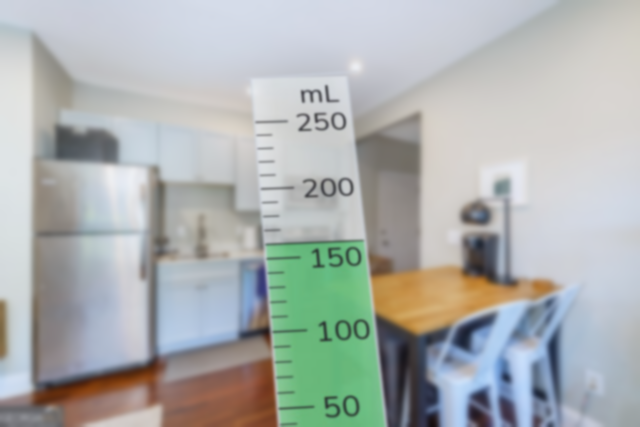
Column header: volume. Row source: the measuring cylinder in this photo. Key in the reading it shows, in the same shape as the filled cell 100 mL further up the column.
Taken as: 160 mL
